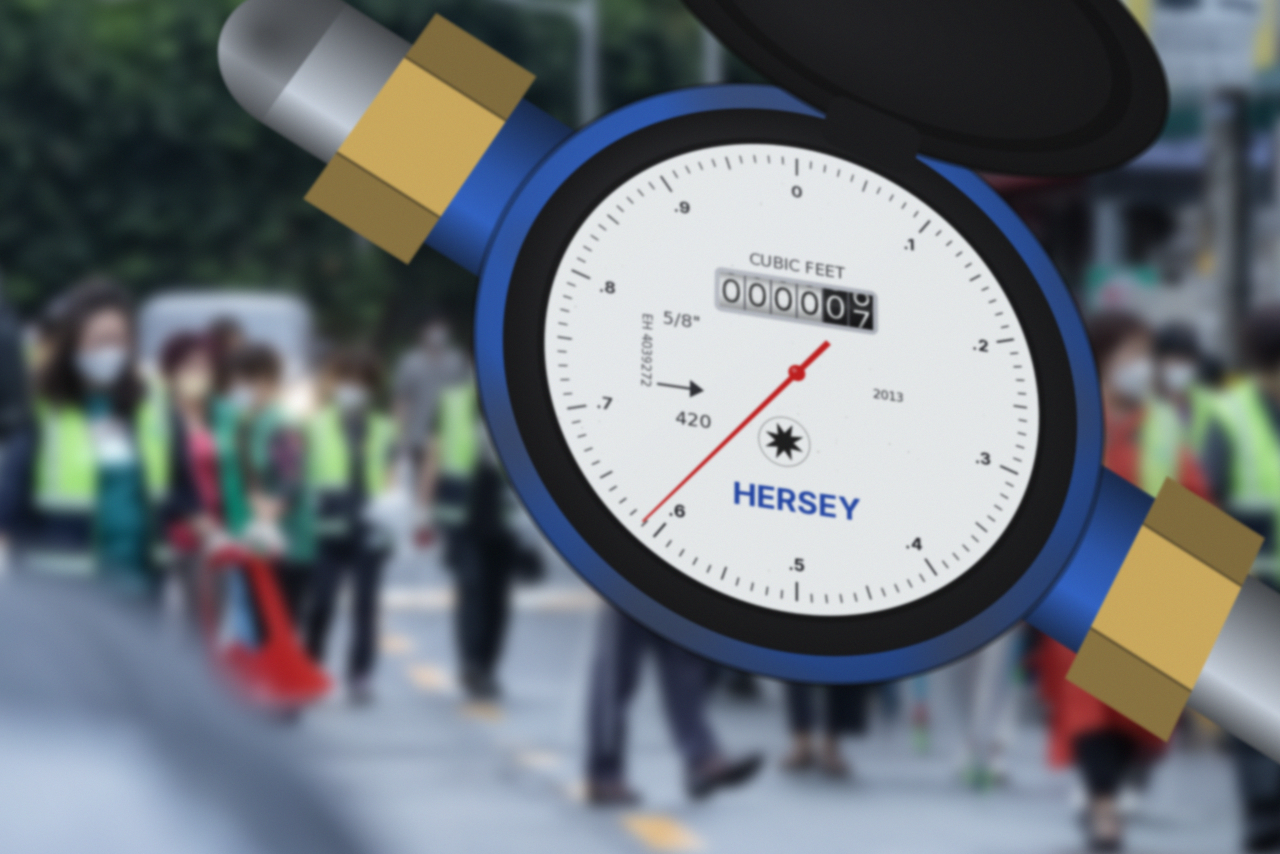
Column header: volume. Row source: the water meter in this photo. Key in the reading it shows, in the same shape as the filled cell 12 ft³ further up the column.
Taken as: 6.61 ft³
